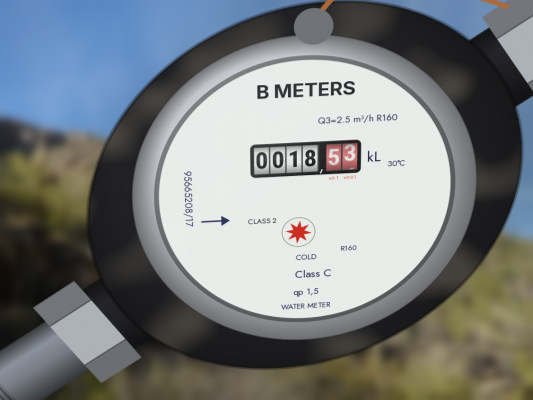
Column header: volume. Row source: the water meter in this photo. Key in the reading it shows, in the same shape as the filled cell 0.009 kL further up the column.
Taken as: 18.53 kL
